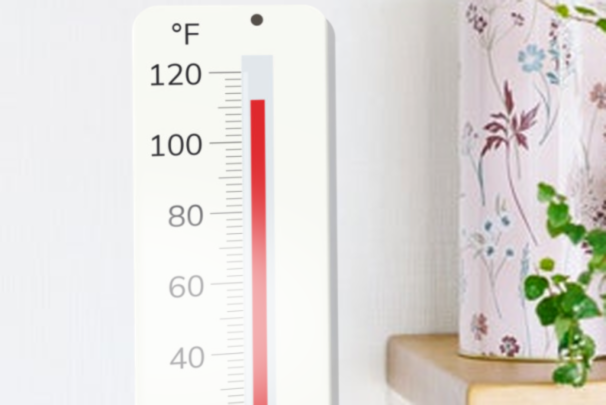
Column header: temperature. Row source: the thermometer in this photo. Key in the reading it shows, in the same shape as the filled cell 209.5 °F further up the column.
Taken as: 112 °F
